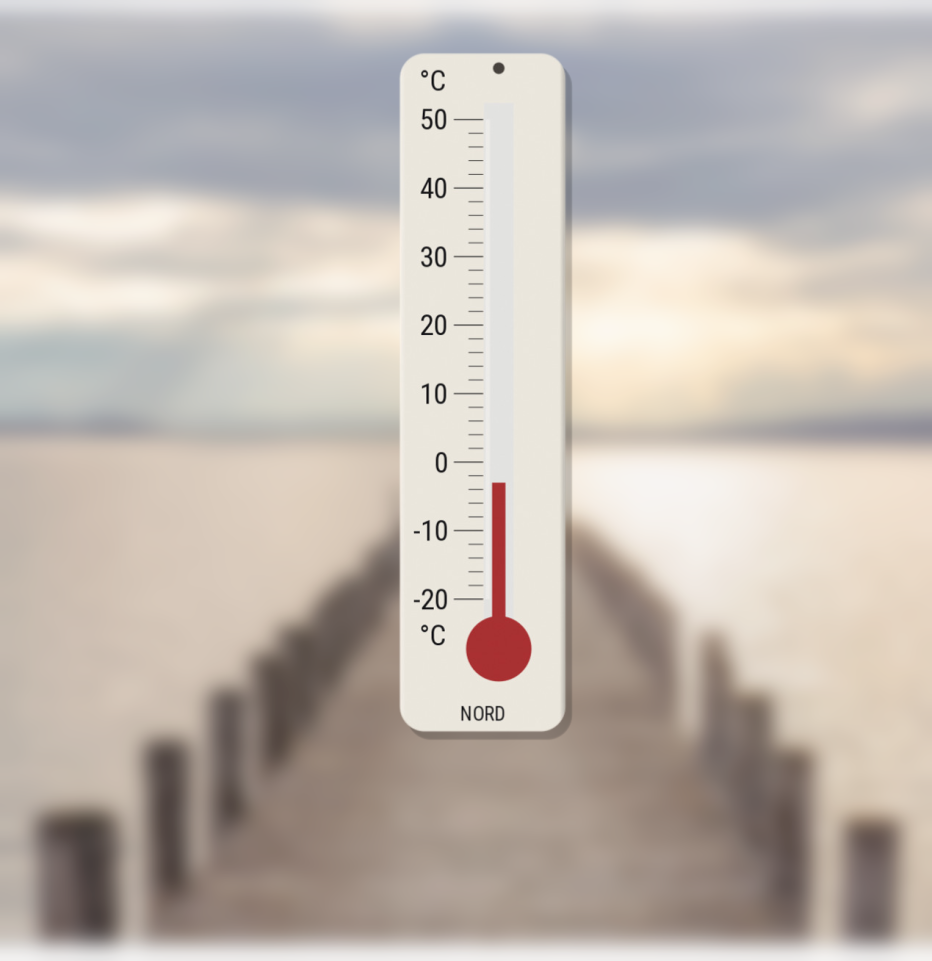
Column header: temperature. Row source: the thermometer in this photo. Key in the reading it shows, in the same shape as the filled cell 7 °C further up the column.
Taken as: -3 °C
